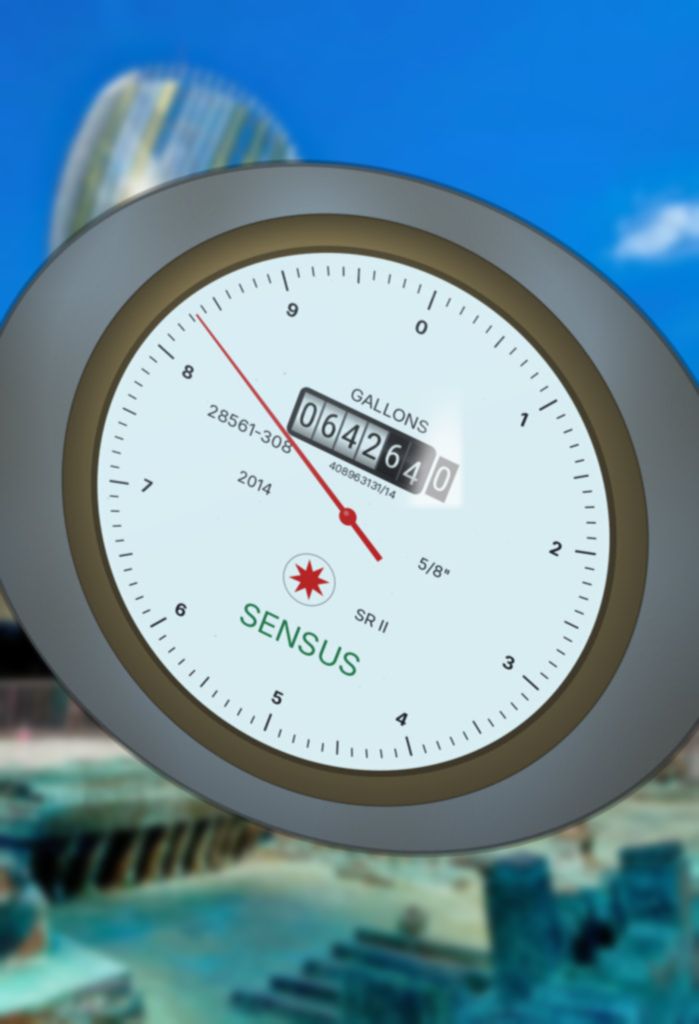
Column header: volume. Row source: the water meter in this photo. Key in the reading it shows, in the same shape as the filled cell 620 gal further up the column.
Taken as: 642638.3 gal
